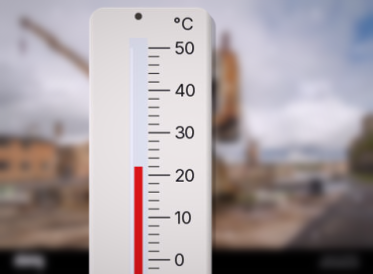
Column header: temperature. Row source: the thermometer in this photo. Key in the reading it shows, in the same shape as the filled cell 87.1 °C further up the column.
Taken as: 22 °C
